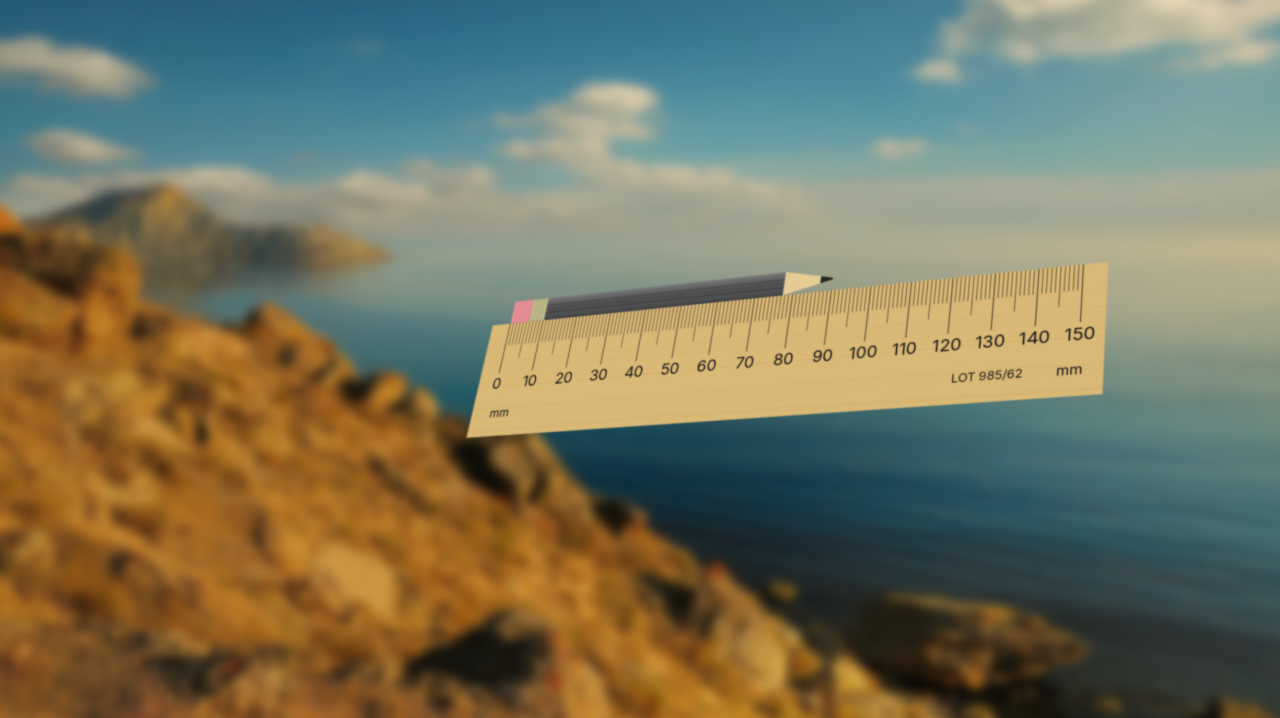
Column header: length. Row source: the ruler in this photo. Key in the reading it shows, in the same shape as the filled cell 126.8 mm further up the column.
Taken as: 90 mm
